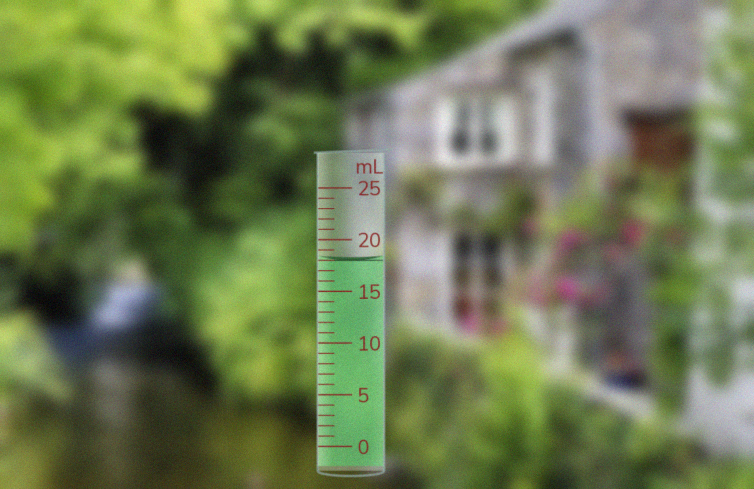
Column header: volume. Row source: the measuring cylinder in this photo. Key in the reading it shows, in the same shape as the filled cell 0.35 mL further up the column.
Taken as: 18 mL
